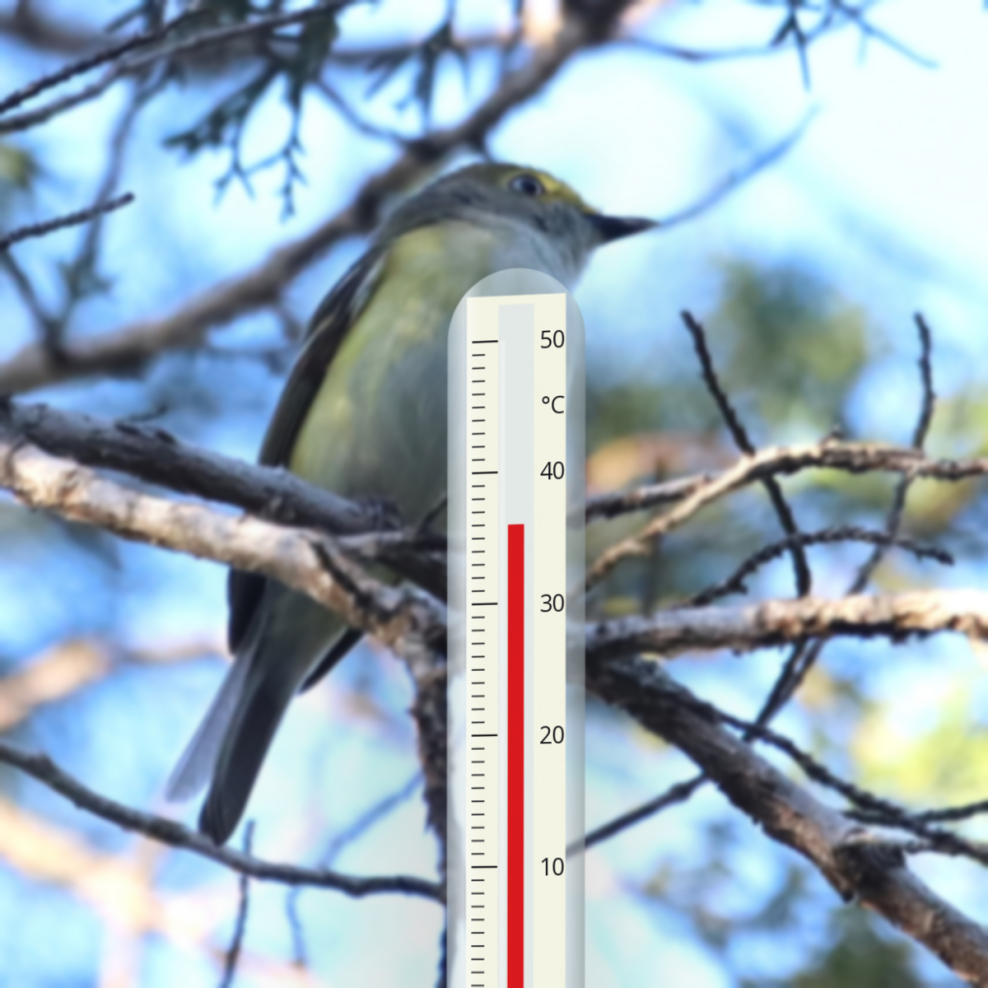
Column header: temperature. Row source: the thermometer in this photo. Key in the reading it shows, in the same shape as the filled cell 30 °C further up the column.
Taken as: 36 °C
